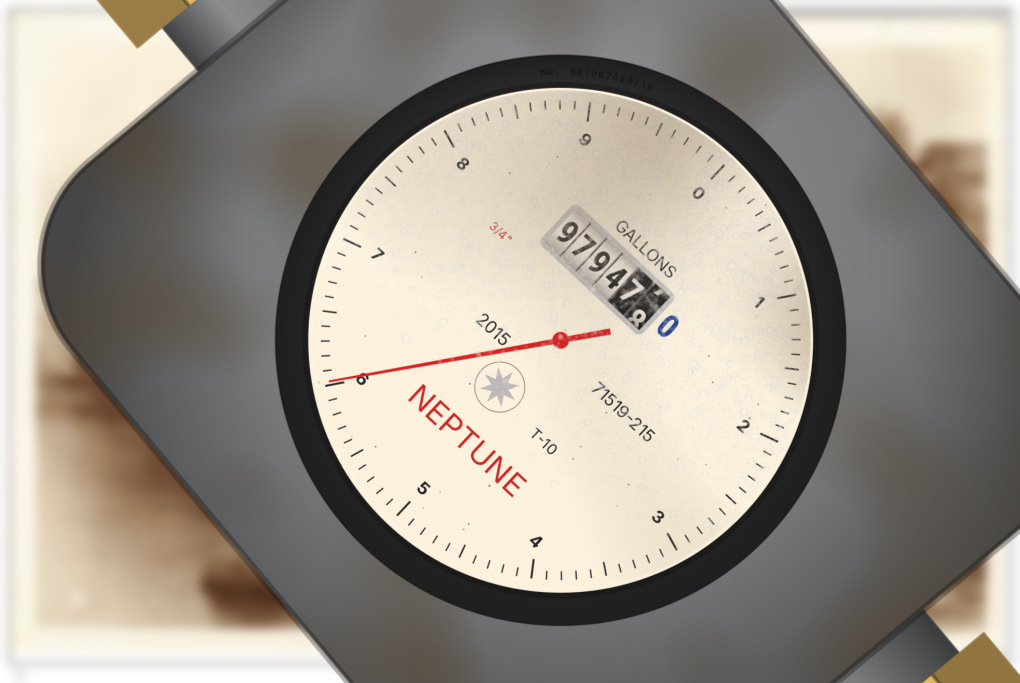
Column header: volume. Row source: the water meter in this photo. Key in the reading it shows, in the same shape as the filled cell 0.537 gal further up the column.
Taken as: 9794776.0 gal
